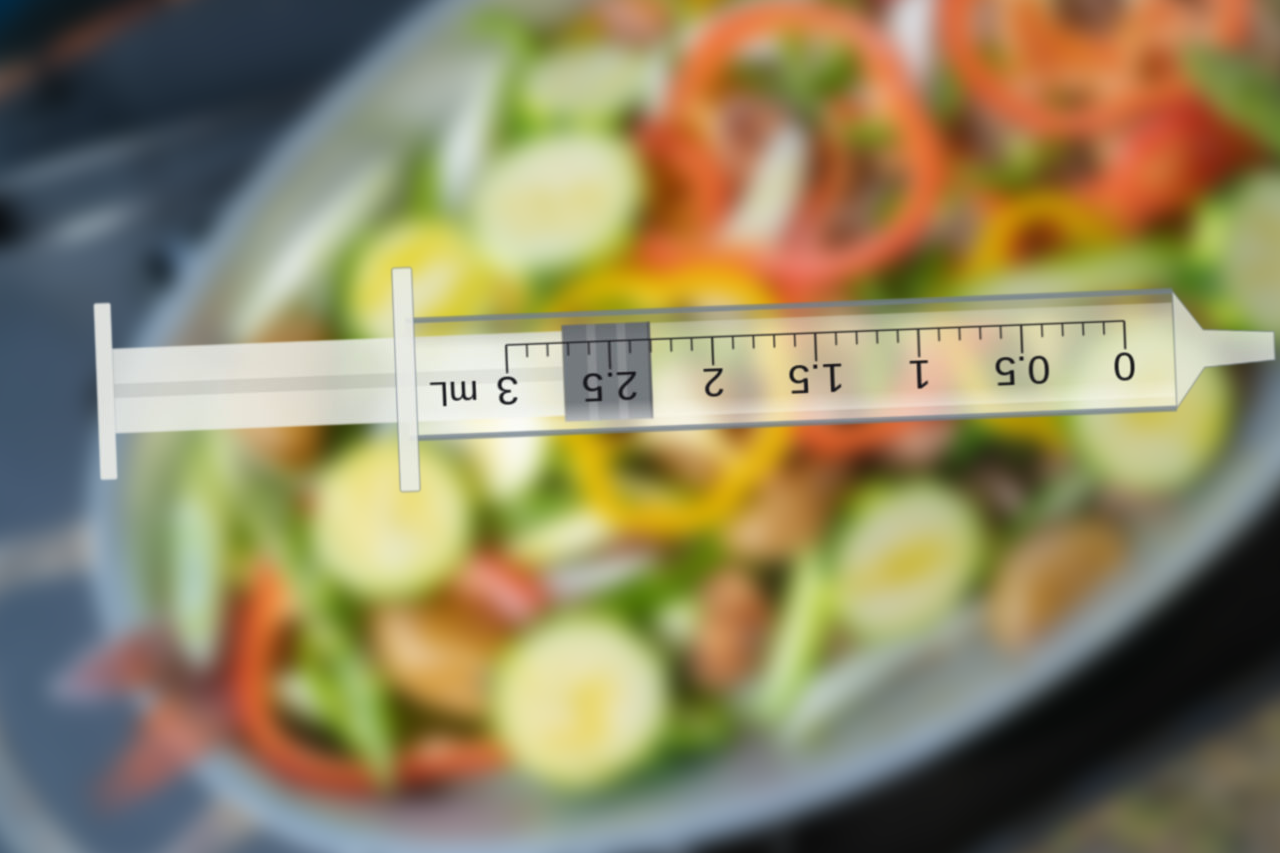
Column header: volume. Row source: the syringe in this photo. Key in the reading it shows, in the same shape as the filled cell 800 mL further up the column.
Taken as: 2.3 mL
